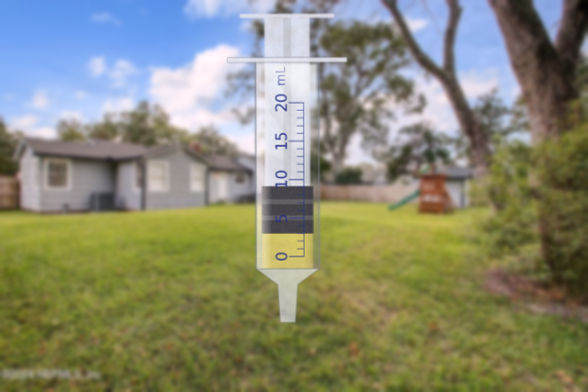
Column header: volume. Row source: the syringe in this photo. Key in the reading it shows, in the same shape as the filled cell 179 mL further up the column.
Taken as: 3 mL
